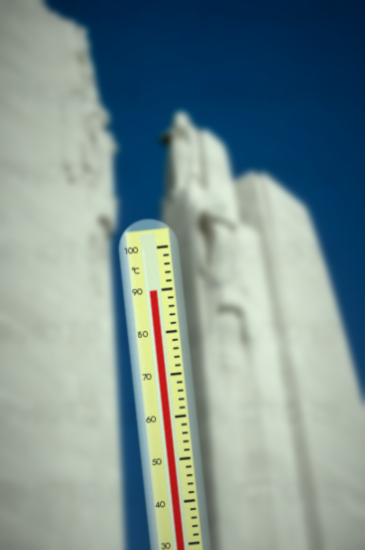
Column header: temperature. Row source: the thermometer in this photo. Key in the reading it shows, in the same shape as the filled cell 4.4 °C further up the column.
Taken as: 90 °C
